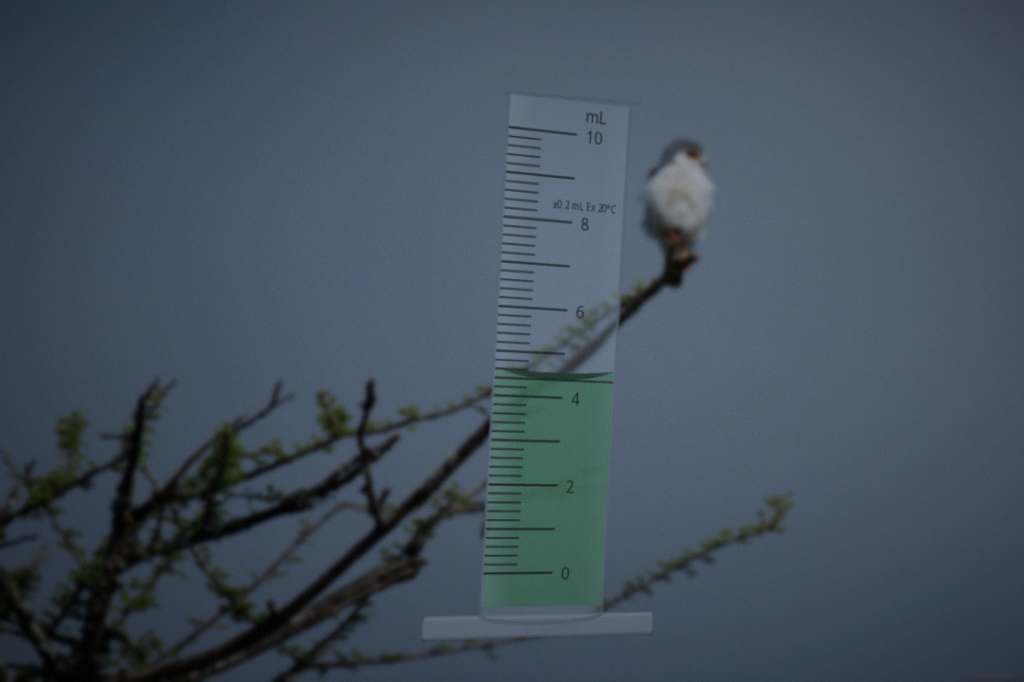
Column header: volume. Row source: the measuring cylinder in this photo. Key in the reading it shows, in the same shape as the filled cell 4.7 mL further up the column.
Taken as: 4.4 mL
